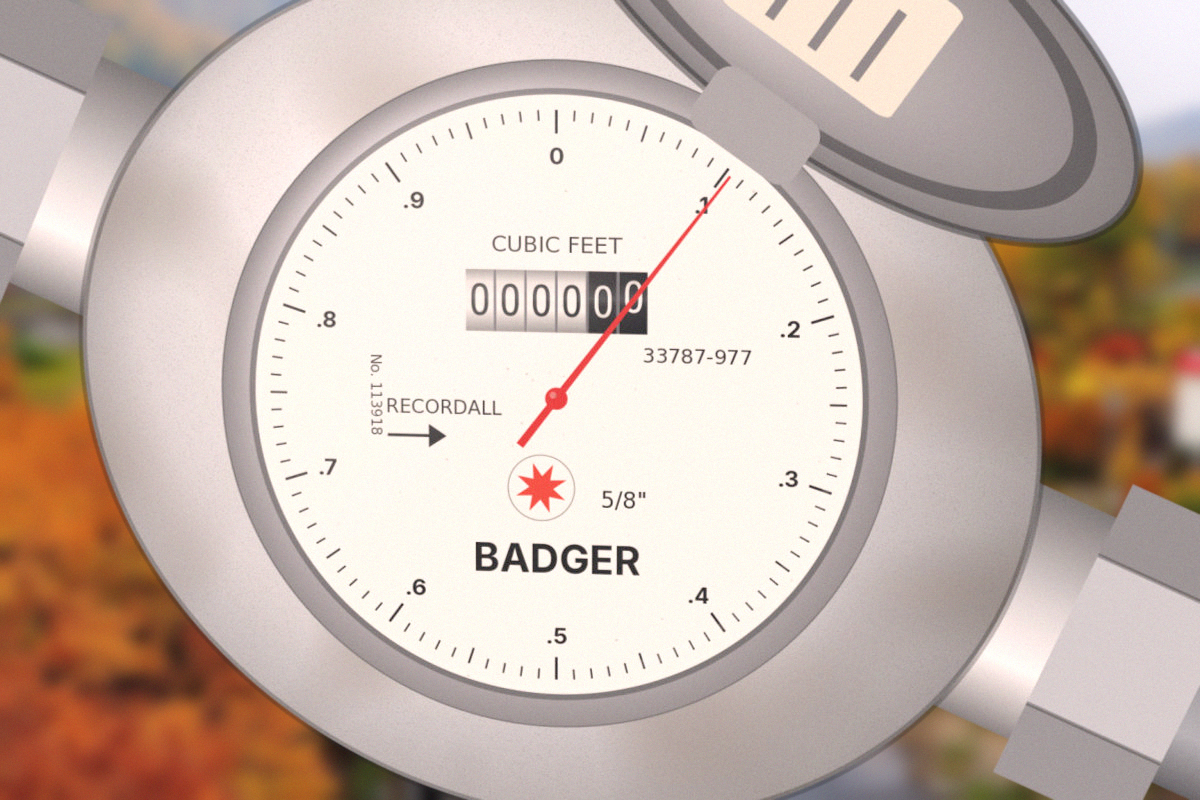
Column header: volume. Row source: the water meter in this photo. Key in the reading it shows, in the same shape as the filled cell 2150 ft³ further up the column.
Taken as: 0.10 ft³
